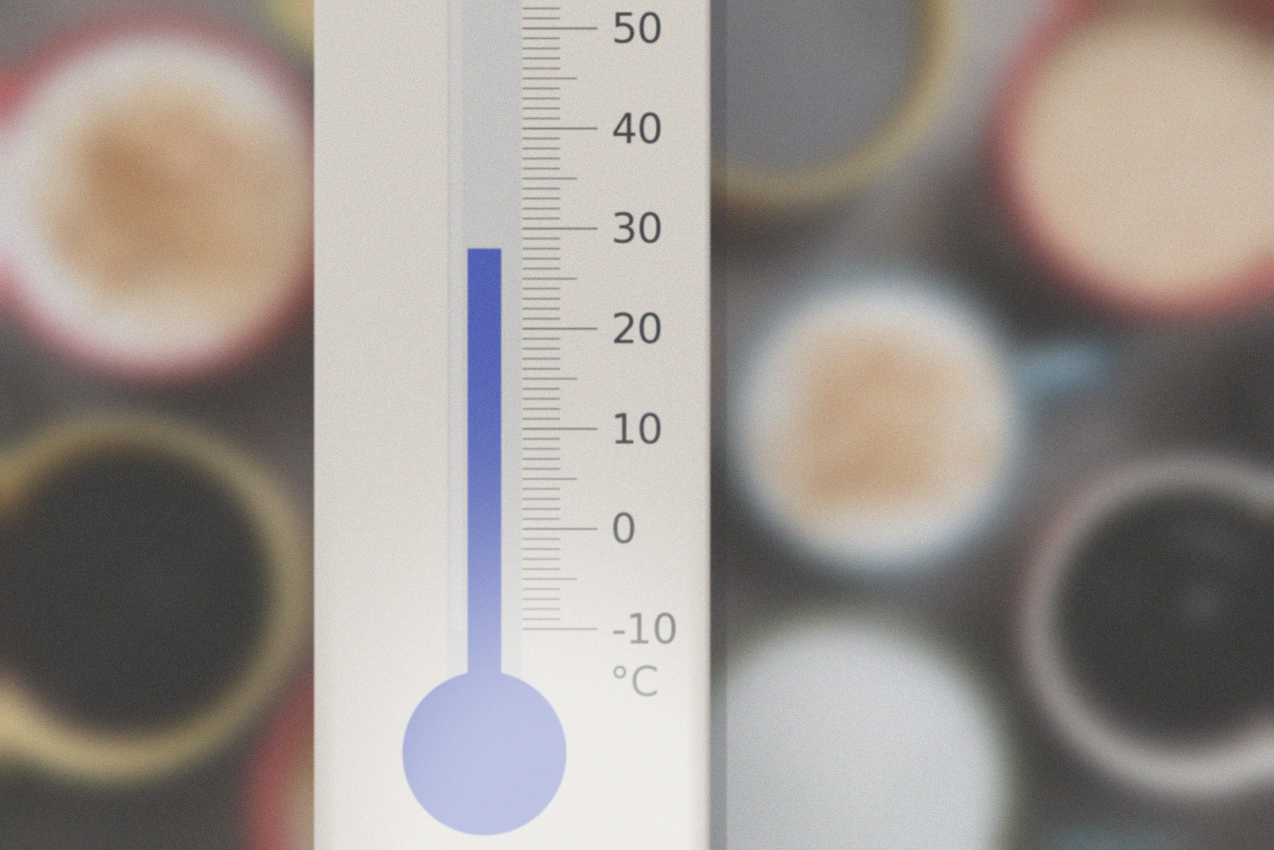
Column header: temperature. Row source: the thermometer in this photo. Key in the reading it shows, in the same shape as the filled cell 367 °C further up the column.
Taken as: 28 °C
